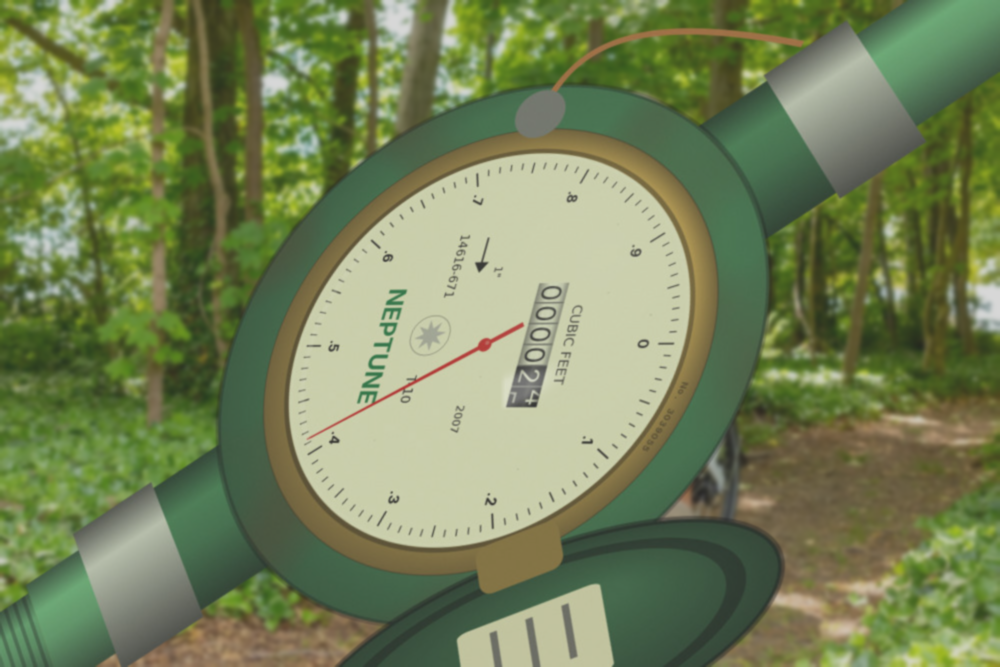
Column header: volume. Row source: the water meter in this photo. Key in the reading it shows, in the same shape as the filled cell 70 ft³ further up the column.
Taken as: 24.41 ft³
